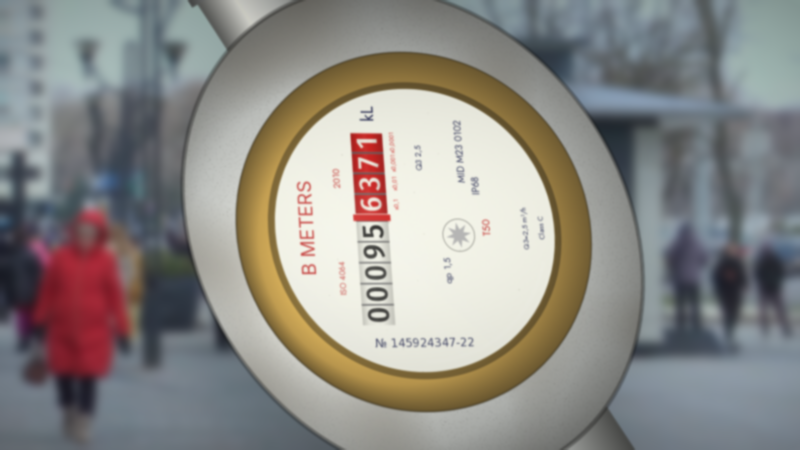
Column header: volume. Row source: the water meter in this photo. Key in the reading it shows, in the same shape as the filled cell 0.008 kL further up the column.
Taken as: 95.6371 kL
